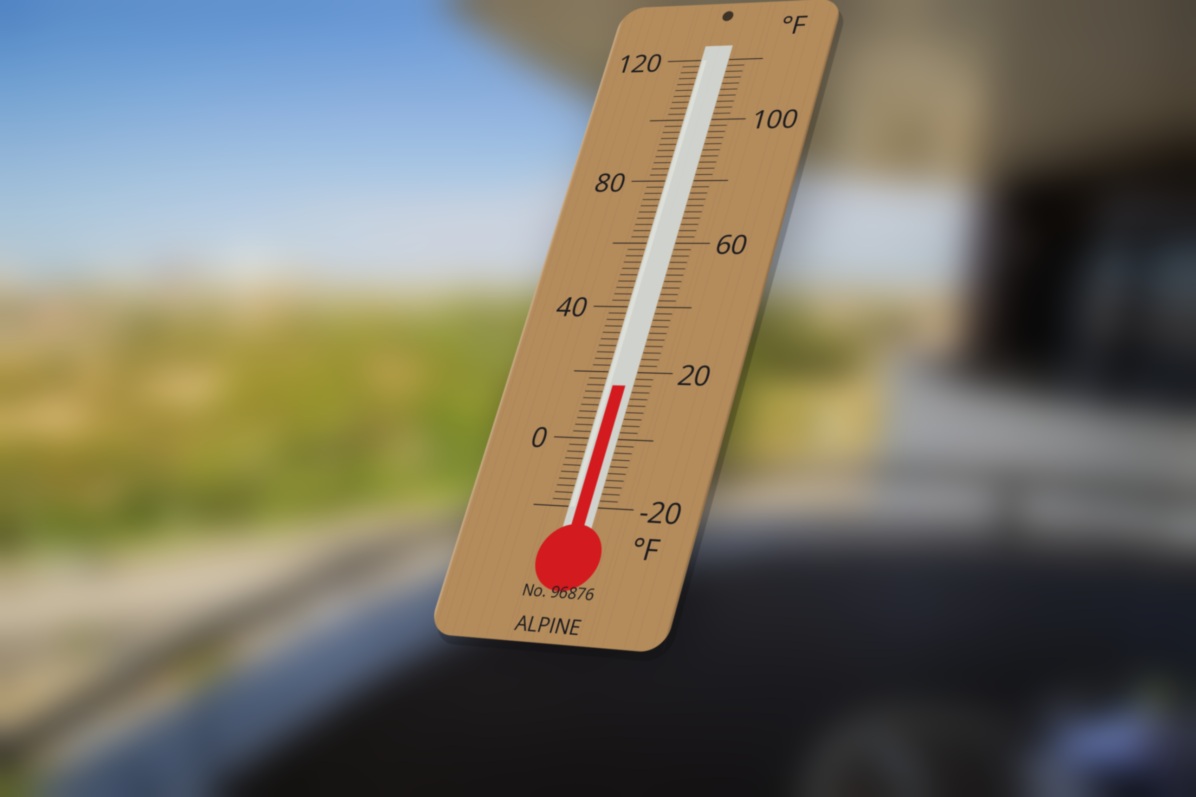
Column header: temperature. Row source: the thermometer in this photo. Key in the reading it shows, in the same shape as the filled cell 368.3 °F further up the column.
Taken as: 16 °F
